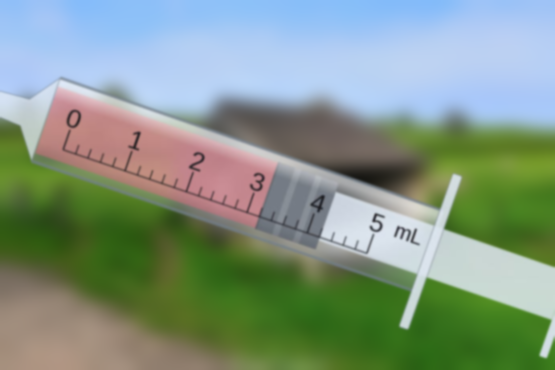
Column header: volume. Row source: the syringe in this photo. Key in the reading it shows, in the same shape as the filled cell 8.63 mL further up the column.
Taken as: 3.2 mL
